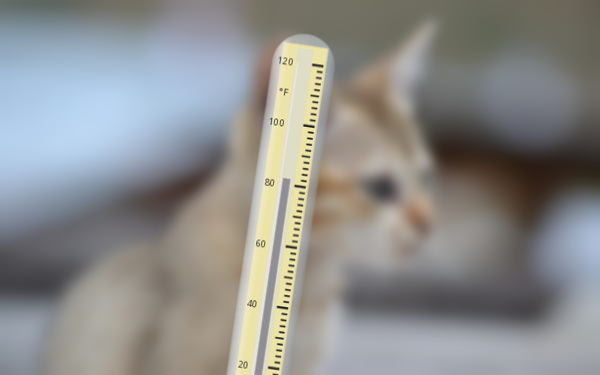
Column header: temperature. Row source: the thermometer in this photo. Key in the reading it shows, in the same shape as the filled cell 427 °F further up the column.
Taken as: 82 °F
